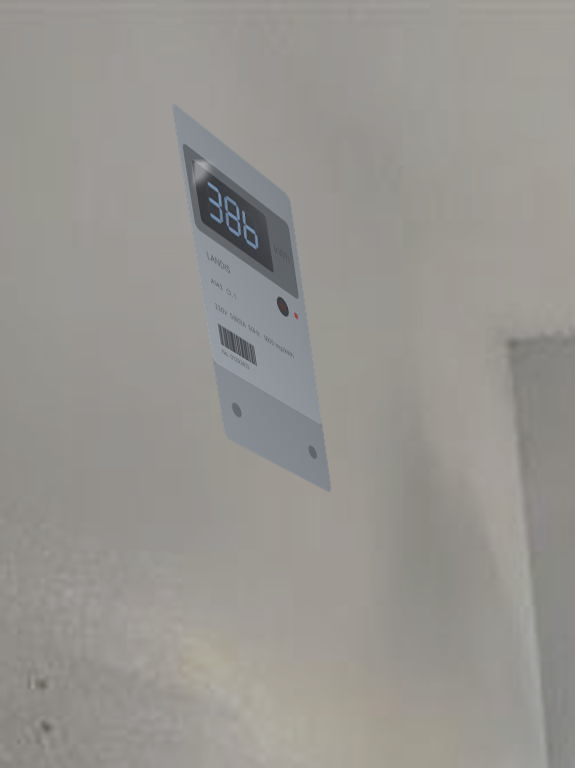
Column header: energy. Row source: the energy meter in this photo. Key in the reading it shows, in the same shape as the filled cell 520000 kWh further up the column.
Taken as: 386 kWh
